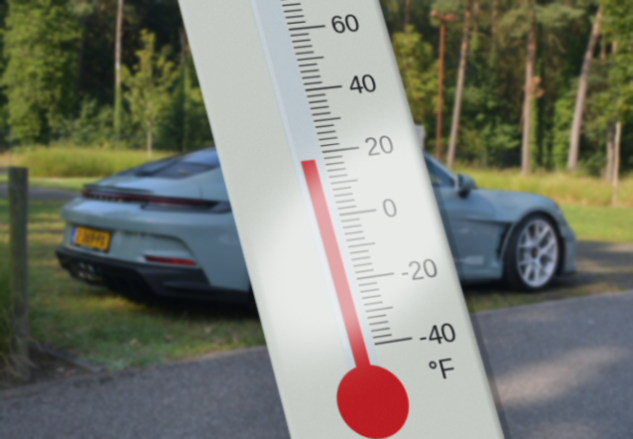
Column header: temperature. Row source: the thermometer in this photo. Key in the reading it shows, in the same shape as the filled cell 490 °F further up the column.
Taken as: 18 °F
